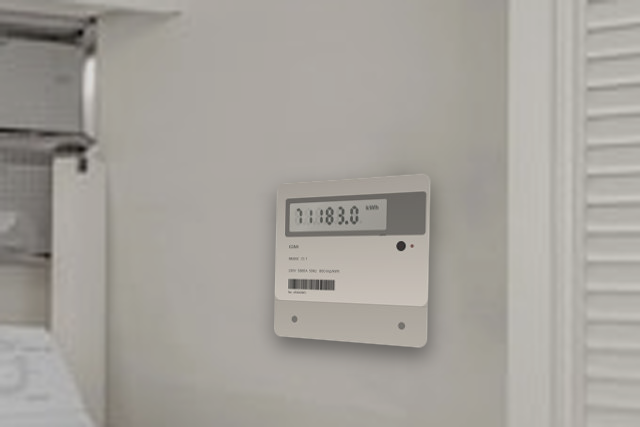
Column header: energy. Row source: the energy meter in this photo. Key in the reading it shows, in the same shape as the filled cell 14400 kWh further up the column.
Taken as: 71183.0 kWh
